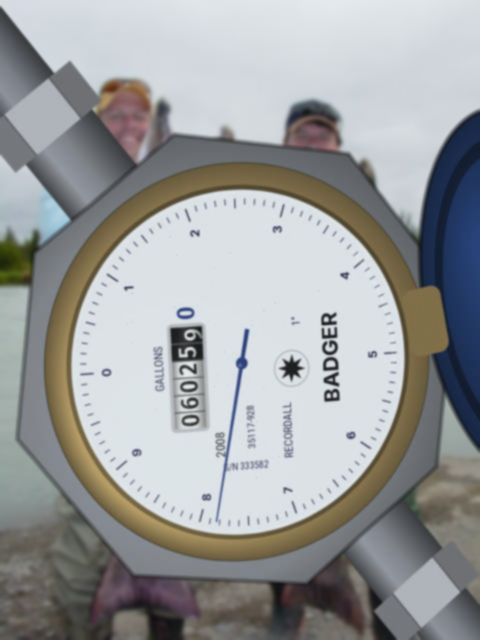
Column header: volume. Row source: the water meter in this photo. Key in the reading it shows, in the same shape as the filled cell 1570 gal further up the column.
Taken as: 602587.8 gal
